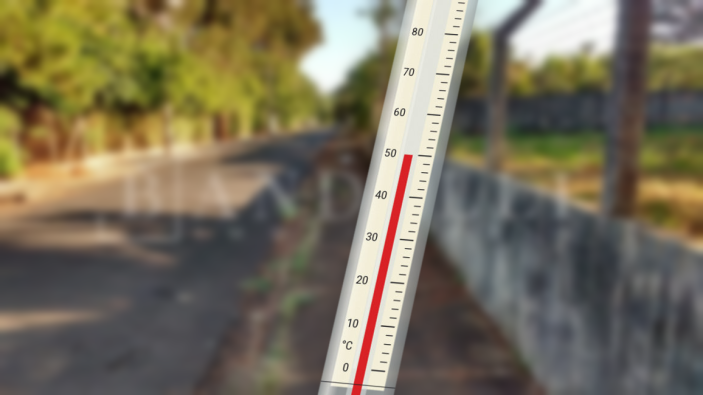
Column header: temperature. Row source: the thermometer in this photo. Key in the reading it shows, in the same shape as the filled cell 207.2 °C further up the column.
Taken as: 50 °C
